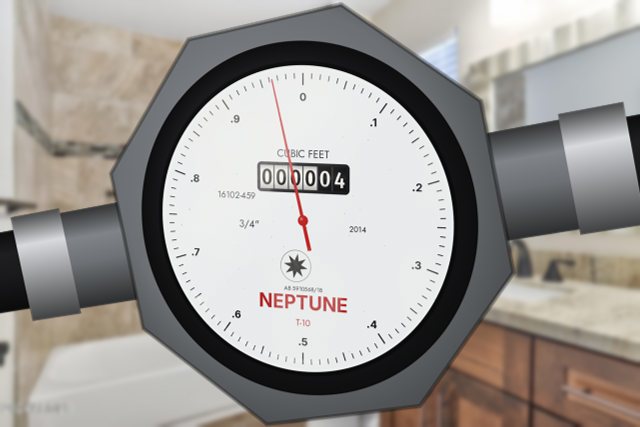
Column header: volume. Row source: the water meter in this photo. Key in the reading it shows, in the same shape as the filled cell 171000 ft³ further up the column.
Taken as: 3.96 ft³
